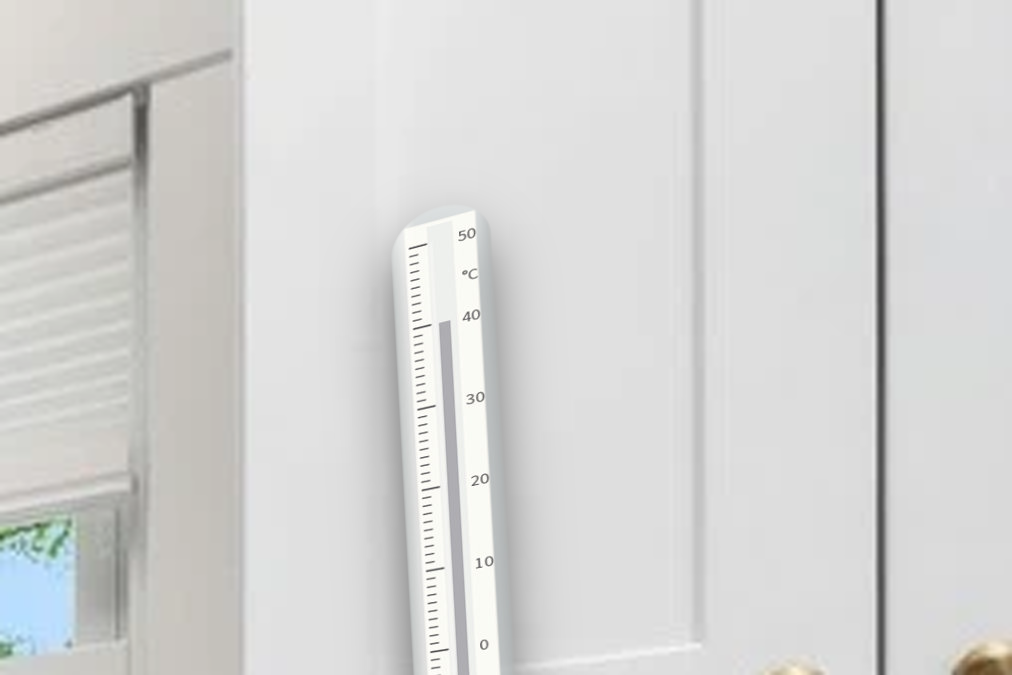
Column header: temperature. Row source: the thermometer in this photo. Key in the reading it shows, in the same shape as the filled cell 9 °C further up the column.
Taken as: 40 °C
